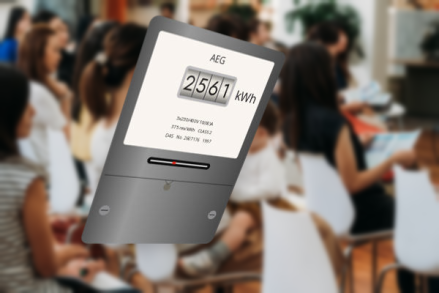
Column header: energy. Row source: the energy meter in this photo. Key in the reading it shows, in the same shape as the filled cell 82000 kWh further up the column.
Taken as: 2561 kWh
